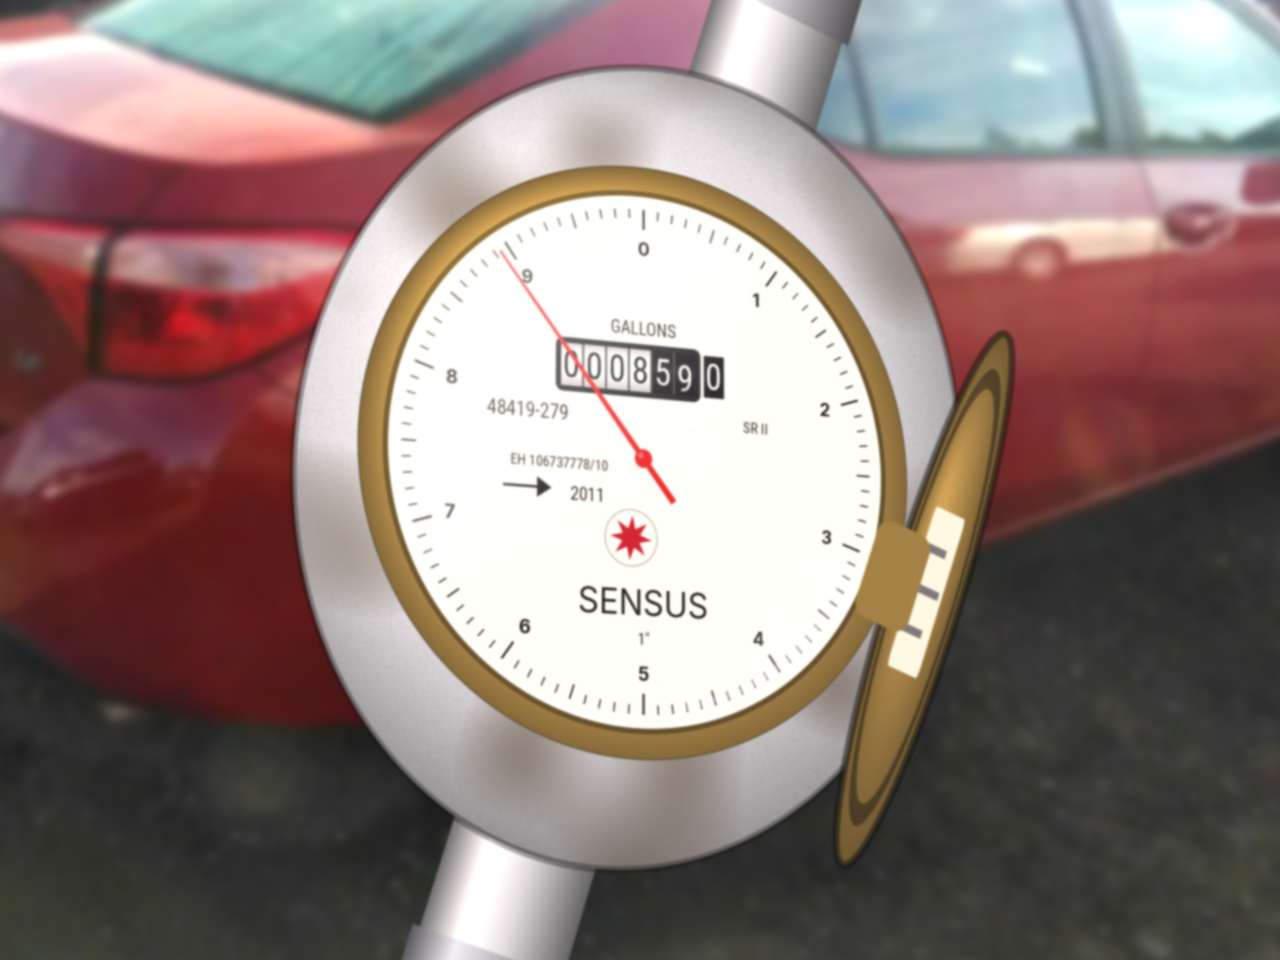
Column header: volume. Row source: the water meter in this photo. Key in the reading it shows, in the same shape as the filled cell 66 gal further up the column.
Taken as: 8588.9 gal
